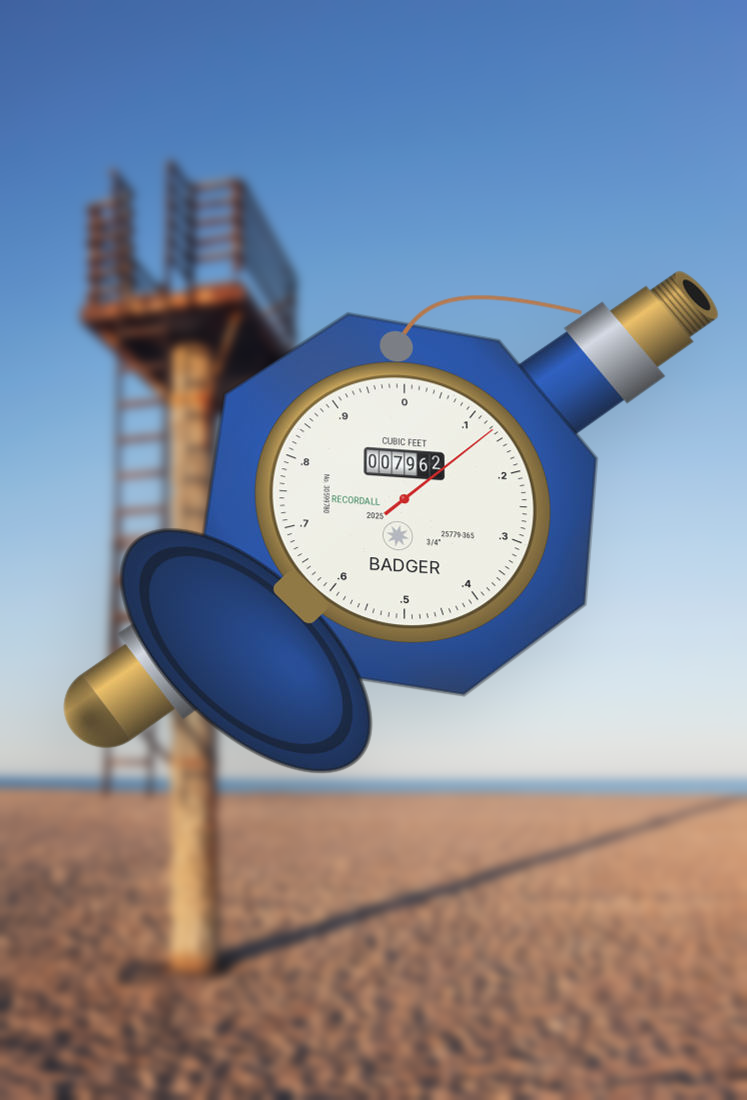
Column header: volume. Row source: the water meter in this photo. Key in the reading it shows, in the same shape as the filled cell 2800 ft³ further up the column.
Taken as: 7962.13 ft³
